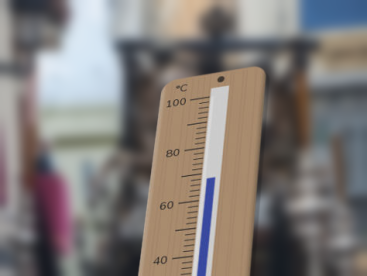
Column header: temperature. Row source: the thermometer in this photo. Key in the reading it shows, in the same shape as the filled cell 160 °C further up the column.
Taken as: 68 °C
